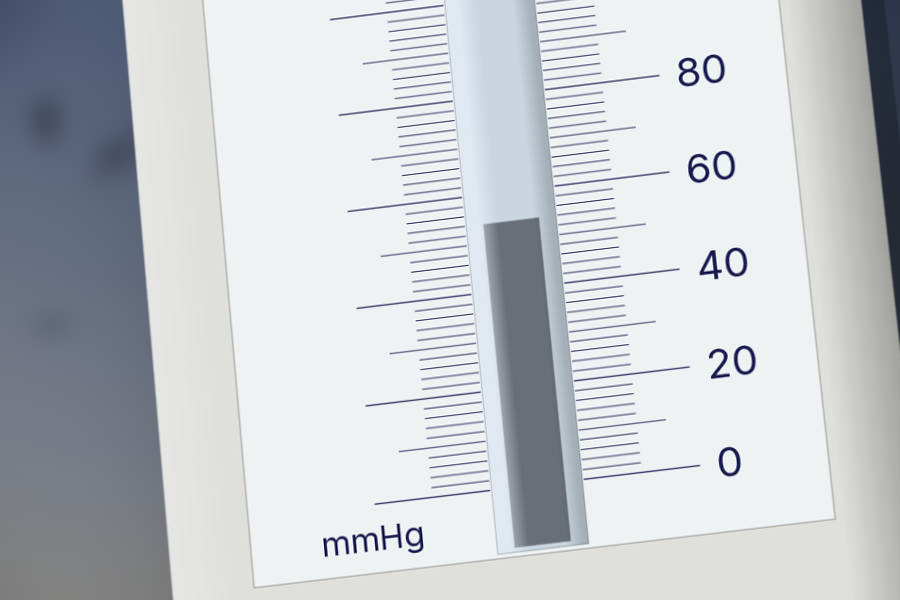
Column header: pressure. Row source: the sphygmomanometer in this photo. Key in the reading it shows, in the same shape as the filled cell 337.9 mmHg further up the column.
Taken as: 54 mmHg
